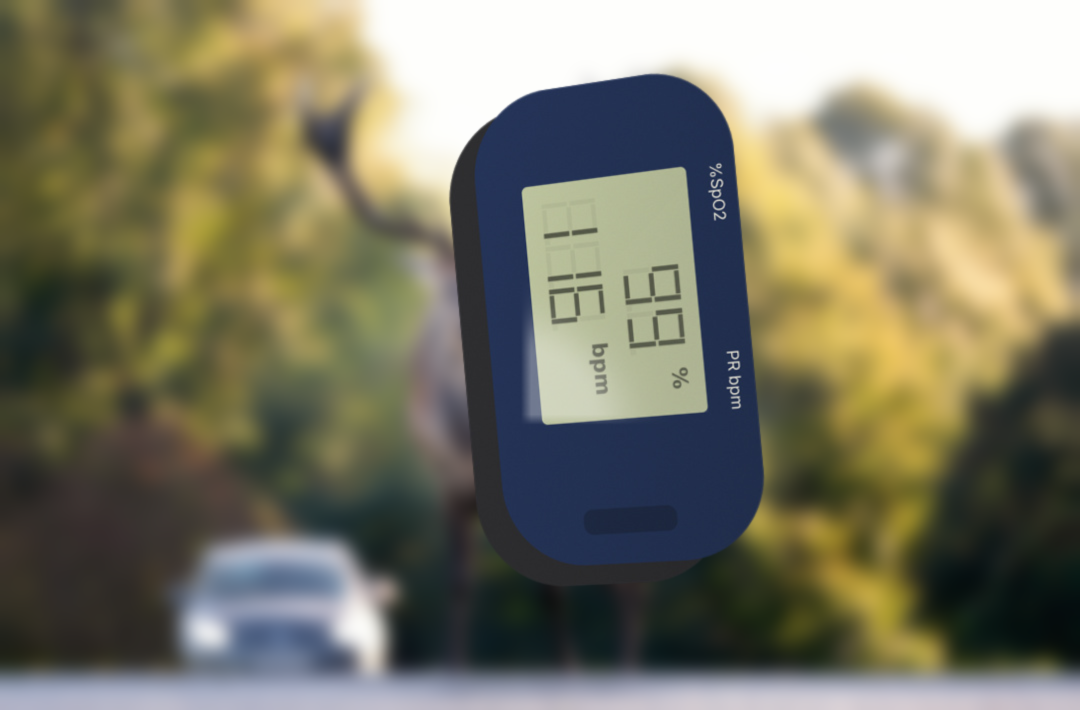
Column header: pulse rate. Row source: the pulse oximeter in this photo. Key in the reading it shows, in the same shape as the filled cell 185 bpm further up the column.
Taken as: 116 bpm
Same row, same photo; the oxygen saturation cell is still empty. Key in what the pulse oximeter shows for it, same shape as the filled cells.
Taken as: 99 %
